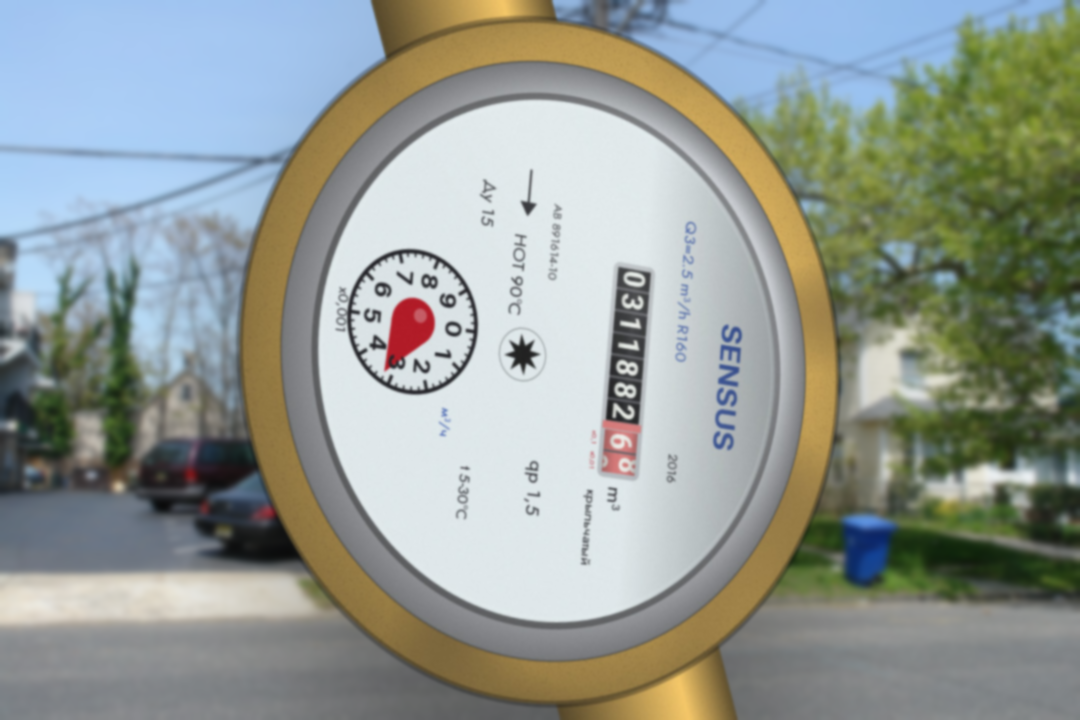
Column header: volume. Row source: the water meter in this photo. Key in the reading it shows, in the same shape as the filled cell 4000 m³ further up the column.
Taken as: 311882.683 m³
